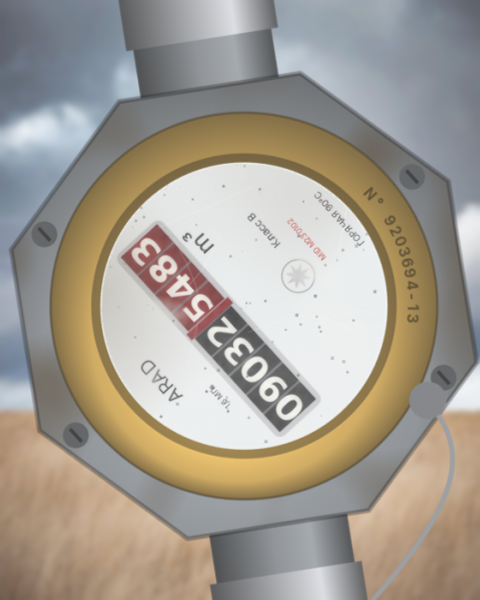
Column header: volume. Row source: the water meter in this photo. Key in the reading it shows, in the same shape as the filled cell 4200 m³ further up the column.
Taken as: 9032.5483 m³
